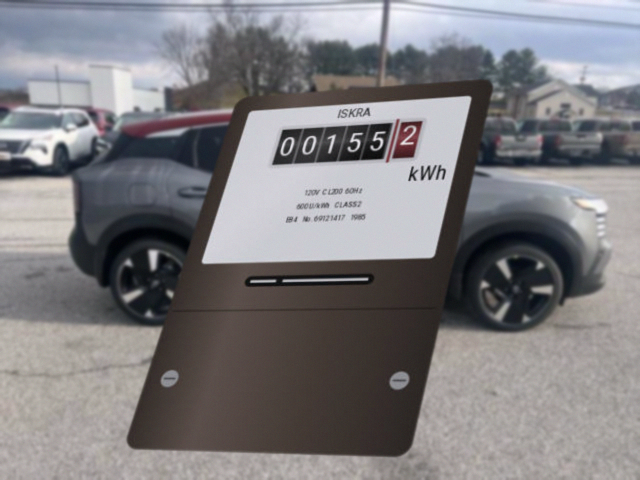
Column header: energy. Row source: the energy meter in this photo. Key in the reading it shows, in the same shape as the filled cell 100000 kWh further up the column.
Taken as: 155.2 kWh
